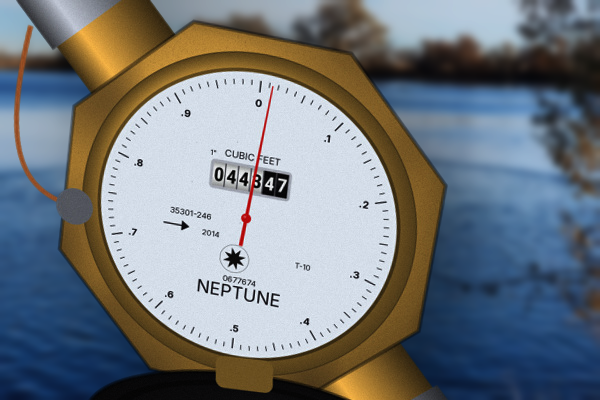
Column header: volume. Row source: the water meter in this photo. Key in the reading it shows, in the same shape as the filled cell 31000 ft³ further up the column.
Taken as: 44347.01 ft³
